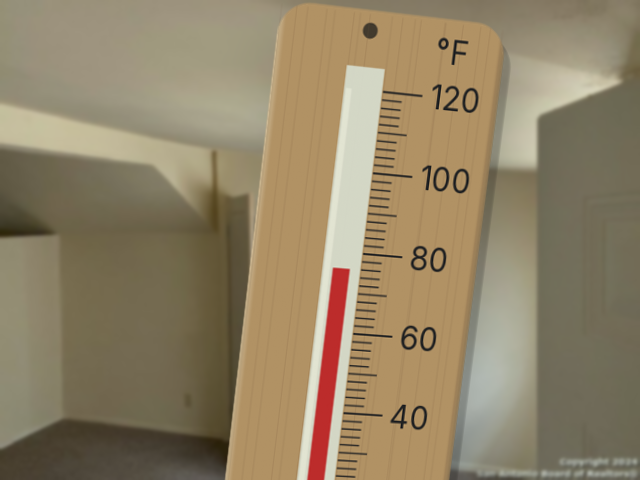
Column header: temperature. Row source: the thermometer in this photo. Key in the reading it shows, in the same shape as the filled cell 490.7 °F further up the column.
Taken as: 76 °F
